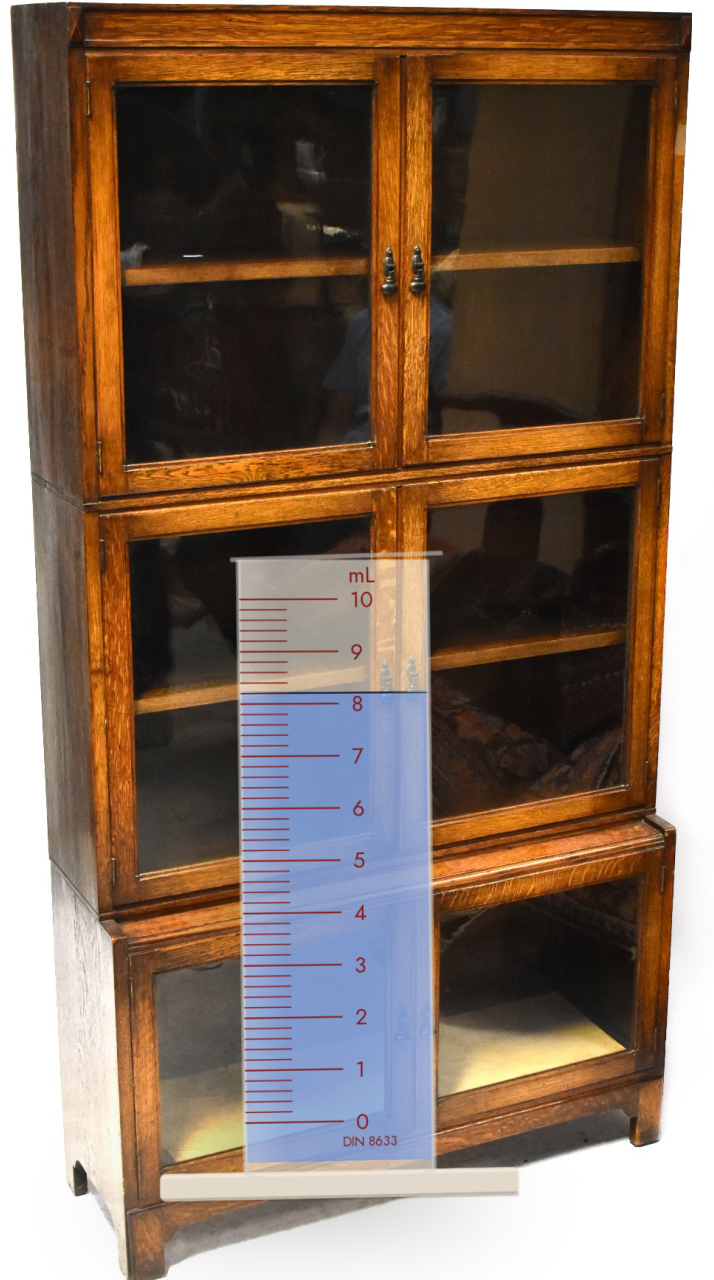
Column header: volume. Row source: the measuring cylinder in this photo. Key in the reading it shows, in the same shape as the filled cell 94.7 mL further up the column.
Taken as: 8.2 mL
